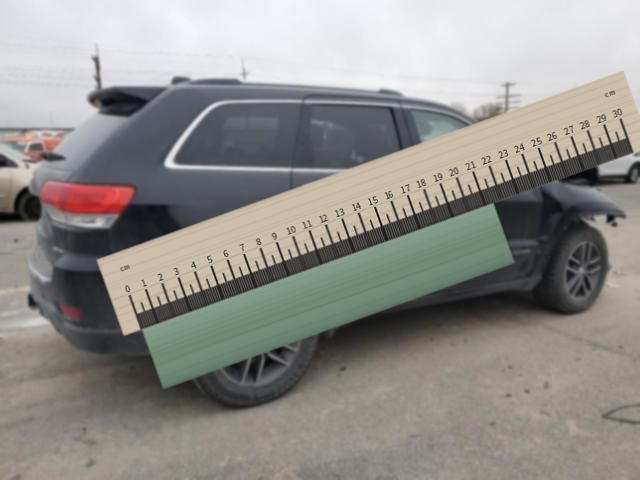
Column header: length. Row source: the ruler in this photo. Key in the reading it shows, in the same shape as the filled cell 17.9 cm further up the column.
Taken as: 21.5 cm
